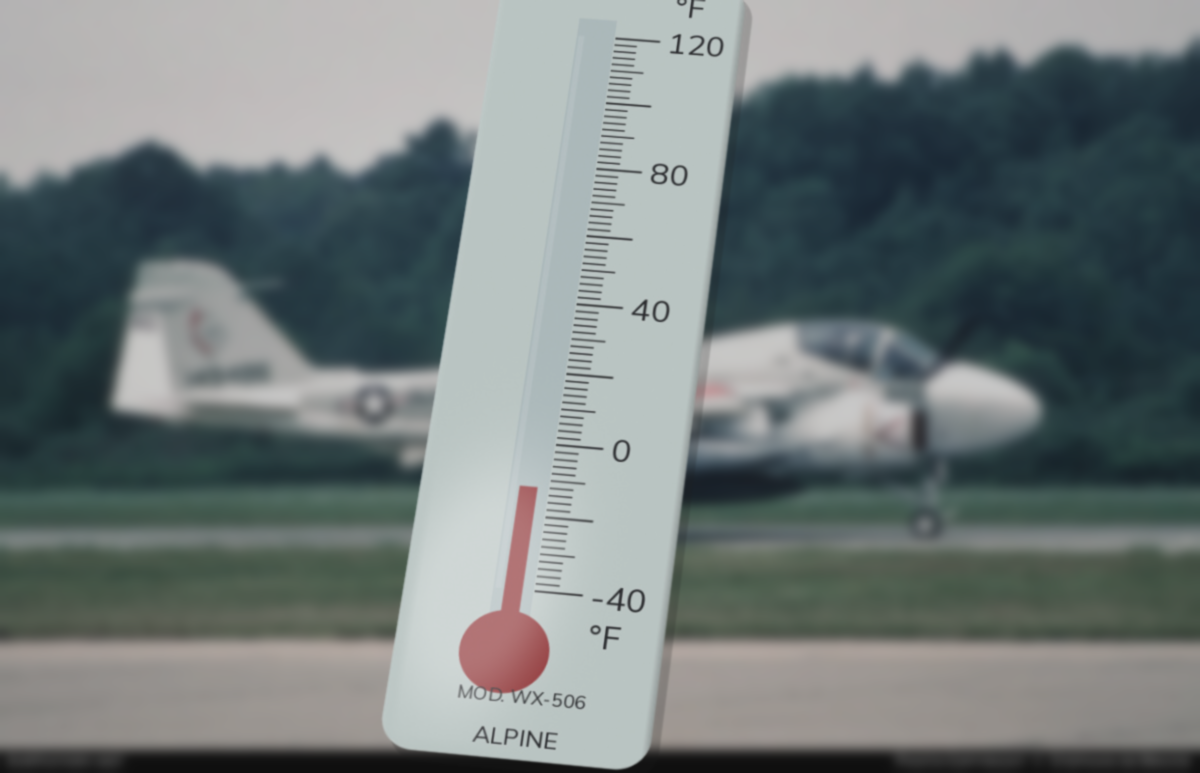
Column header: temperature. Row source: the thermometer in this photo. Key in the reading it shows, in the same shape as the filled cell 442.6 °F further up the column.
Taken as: -12 °F
